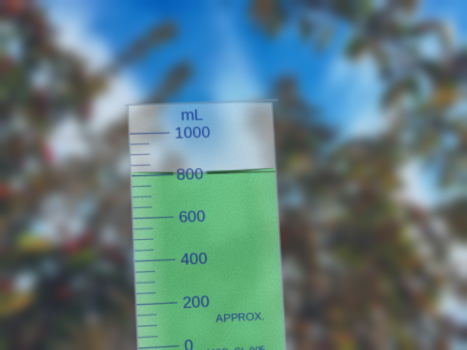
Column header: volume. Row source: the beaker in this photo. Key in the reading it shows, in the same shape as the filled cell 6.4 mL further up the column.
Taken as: 800 mL
